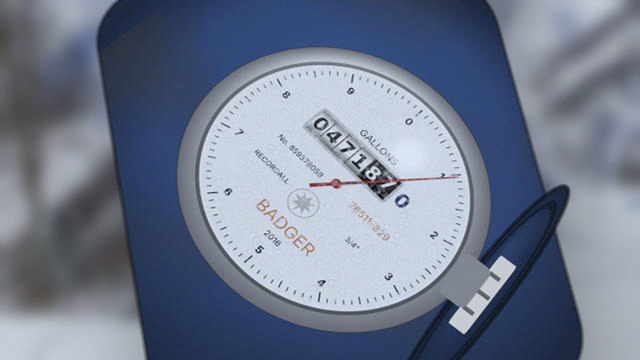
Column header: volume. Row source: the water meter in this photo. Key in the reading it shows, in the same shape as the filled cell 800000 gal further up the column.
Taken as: 471871.0 gal
